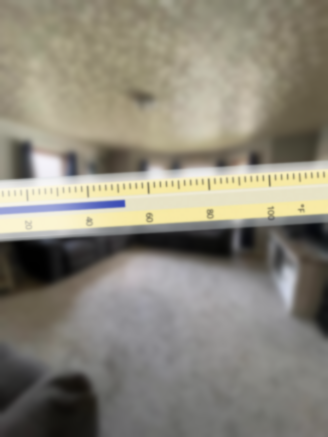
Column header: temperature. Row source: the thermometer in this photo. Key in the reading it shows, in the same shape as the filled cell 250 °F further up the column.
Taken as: 52 °F
